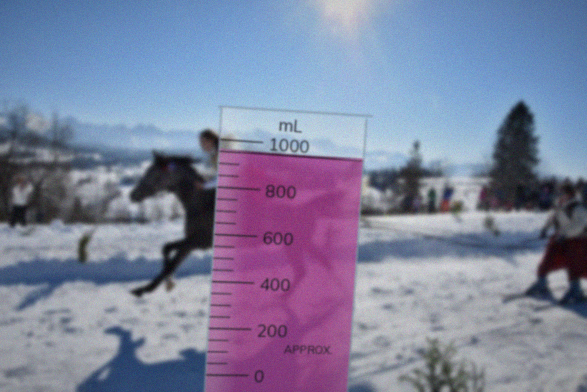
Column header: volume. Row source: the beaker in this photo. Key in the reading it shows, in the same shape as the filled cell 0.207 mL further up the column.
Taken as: 950 mL
